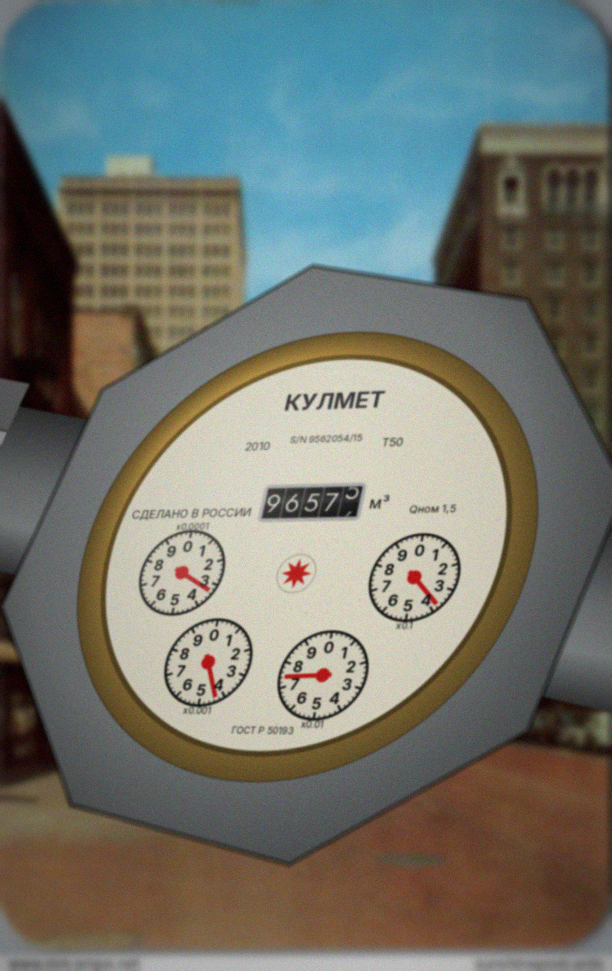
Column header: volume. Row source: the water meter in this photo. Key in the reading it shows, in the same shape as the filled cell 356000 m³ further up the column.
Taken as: 96575.3743 m³
